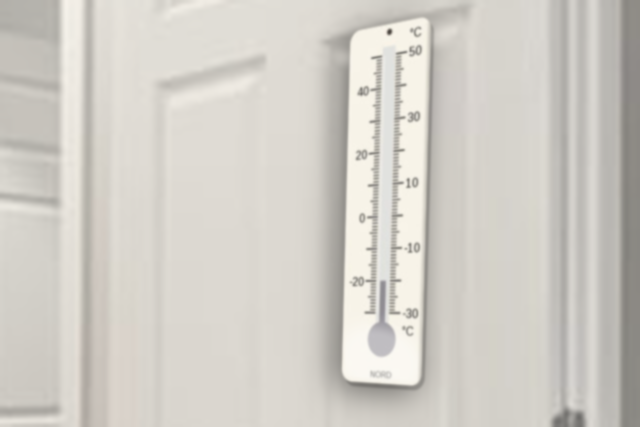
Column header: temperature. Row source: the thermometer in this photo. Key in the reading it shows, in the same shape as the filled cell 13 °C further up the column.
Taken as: -20 °C
